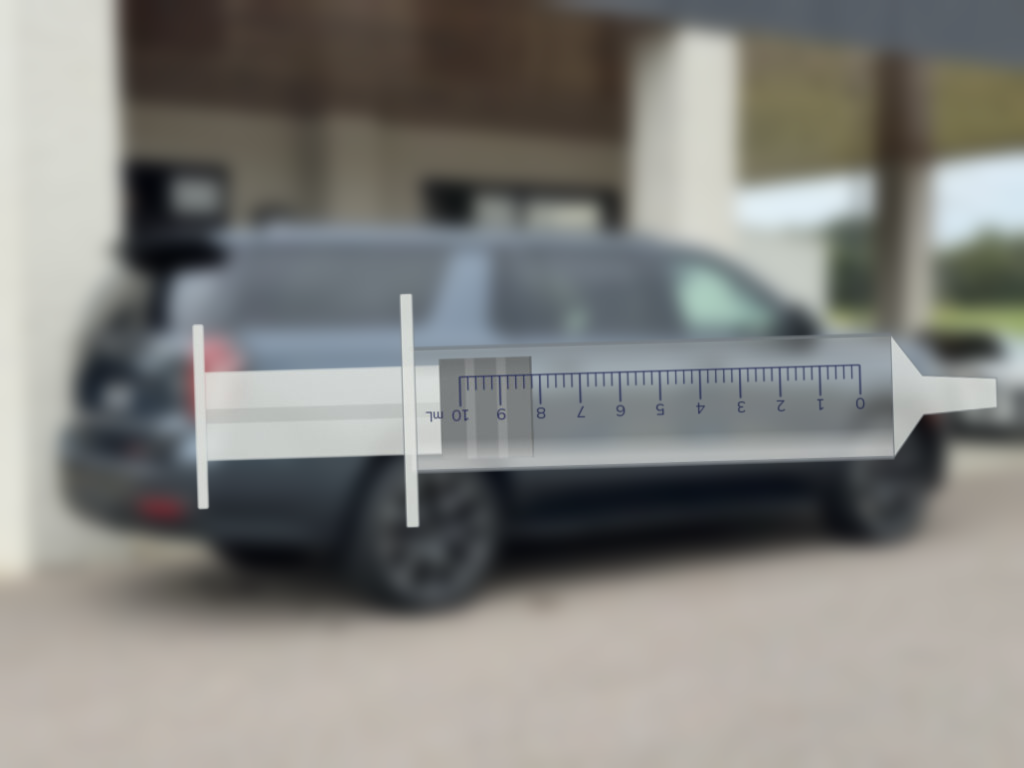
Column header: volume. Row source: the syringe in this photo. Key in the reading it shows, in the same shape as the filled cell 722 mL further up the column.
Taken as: 8.2 mL
